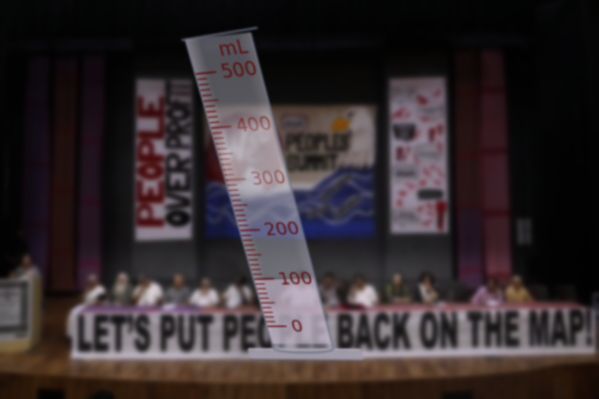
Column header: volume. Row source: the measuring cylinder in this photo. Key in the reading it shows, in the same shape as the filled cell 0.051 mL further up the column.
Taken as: 100 mL
